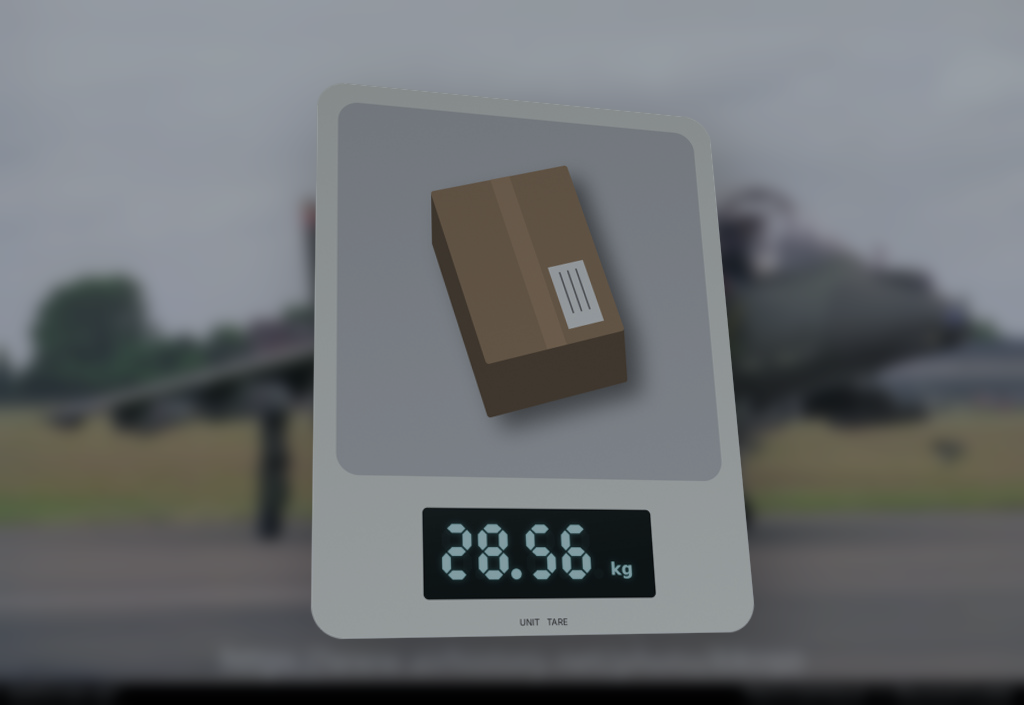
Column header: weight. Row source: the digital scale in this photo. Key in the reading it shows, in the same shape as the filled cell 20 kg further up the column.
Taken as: 28.56 kg
